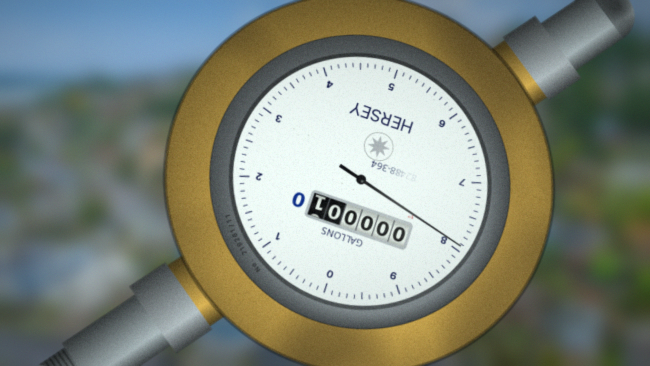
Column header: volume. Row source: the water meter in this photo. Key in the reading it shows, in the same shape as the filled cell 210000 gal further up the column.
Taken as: 7.9 gal
